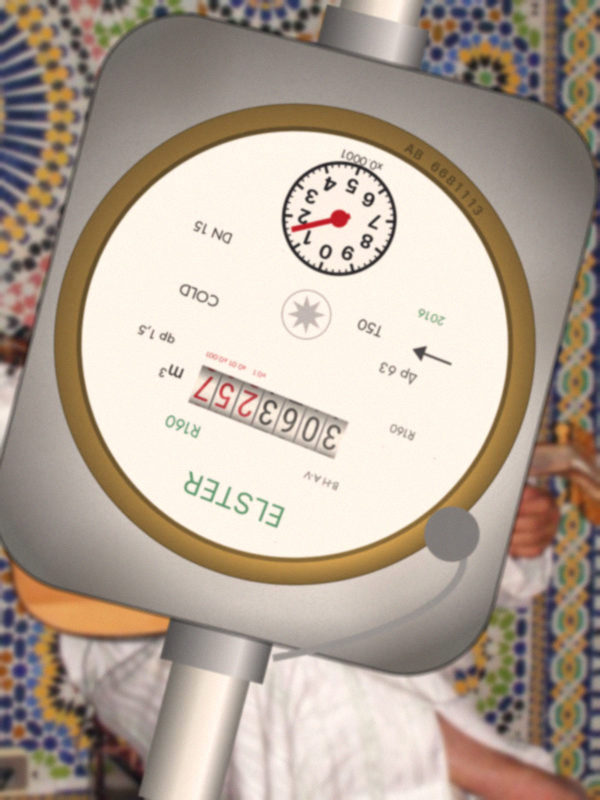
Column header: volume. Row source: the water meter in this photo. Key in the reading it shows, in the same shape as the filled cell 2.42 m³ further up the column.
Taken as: 3063.2571 m³
